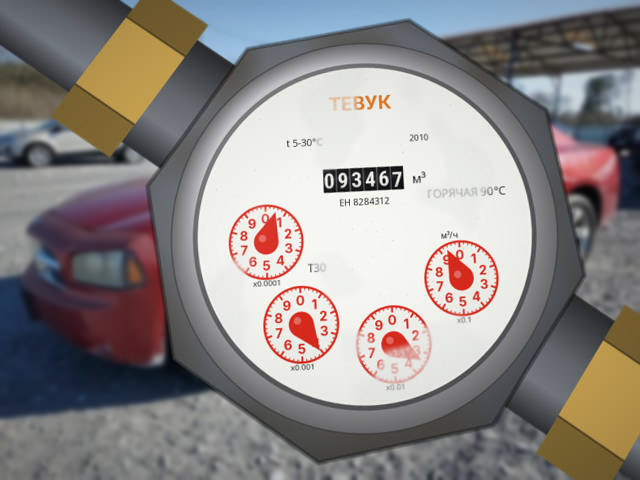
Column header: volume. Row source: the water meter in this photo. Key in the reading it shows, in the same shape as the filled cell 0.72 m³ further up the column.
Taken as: 93466.9340 m³
